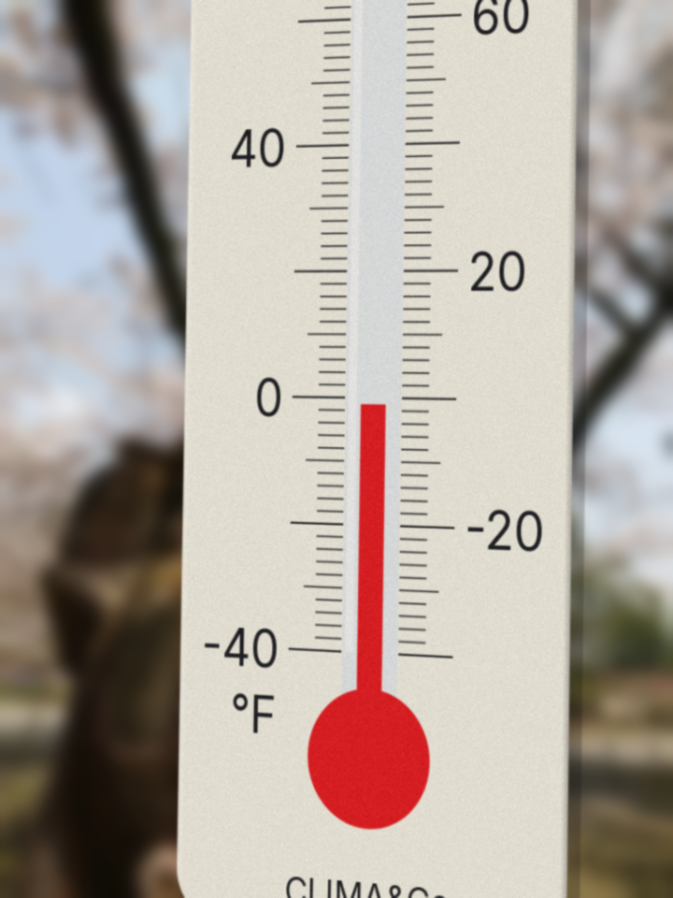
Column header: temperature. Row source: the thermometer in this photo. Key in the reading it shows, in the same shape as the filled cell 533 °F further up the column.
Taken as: -1 °F
